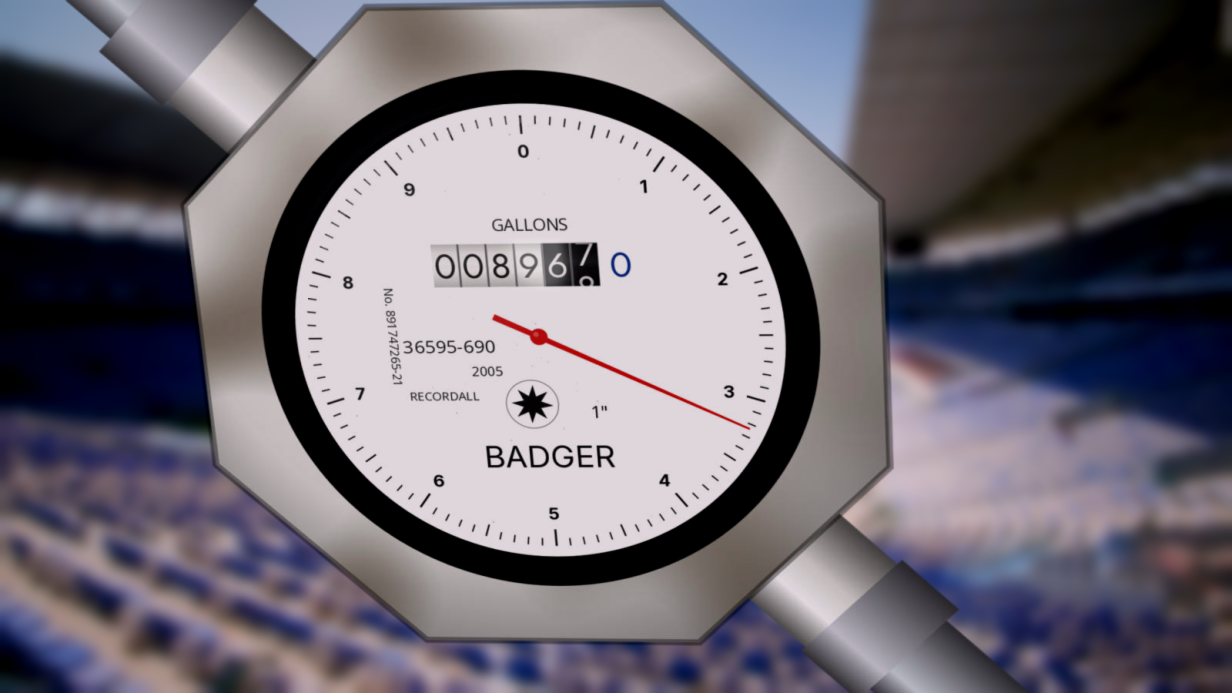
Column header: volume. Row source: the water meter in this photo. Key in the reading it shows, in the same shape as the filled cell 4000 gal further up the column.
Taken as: 89673.2 gal
